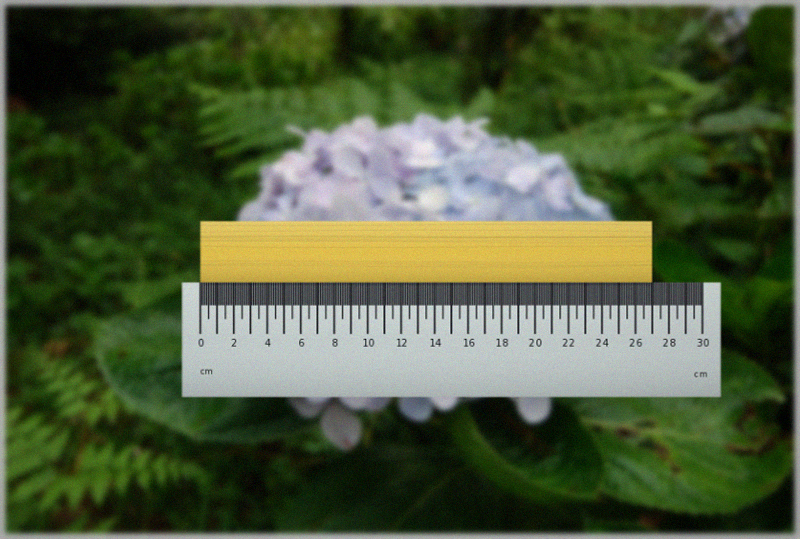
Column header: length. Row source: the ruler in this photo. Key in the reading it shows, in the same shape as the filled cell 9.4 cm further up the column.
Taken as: 27 cm
